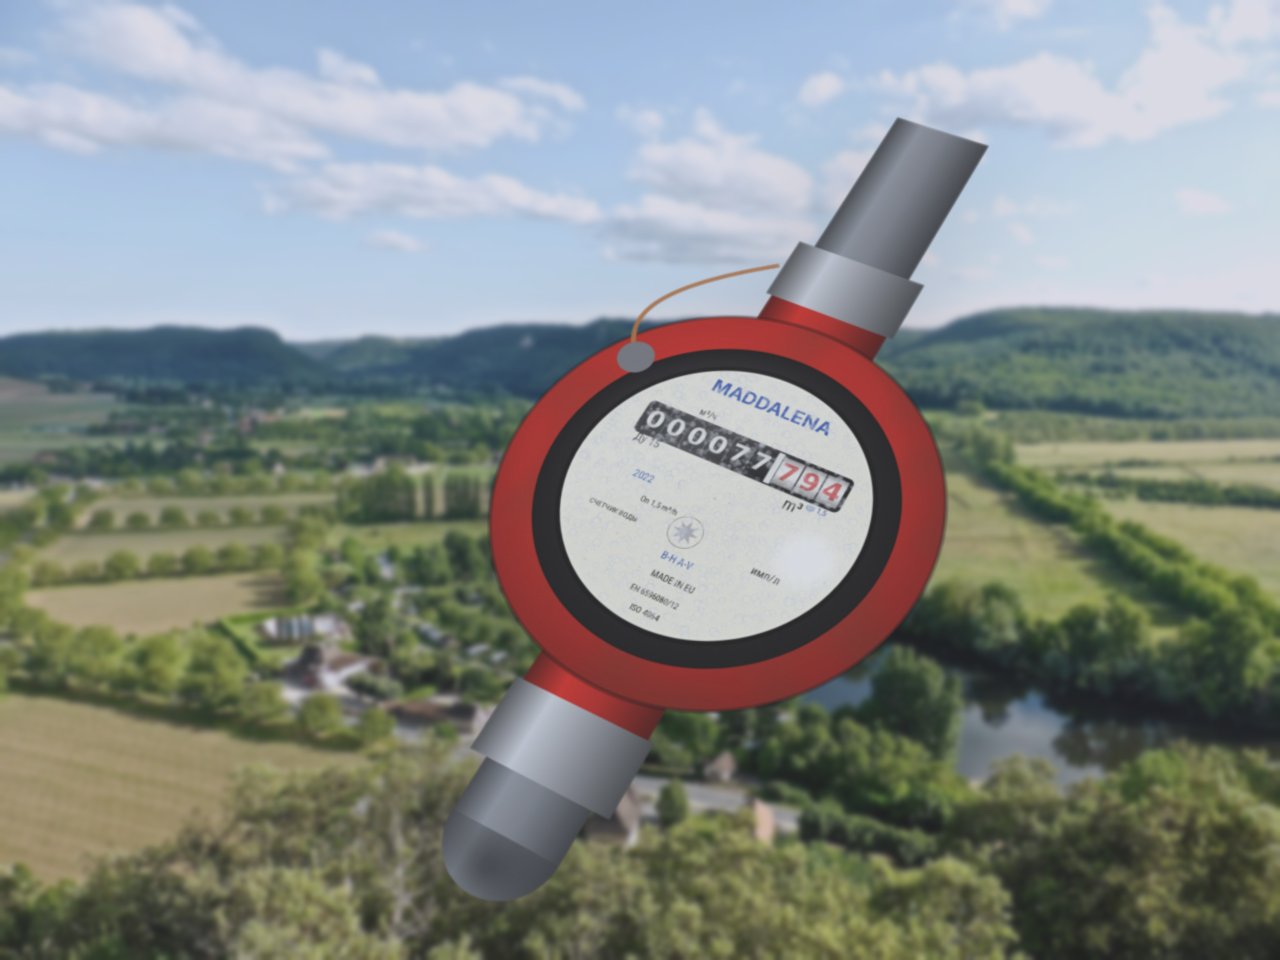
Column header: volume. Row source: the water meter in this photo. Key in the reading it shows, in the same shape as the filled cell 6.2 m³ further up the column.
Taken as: 77.794 m³
